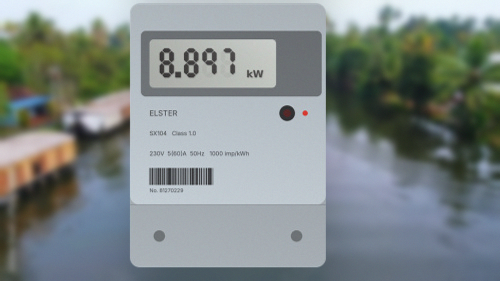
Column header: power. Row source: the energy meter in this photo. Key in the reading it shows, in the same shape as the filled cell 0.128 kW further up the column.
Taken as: 8.897 kW
